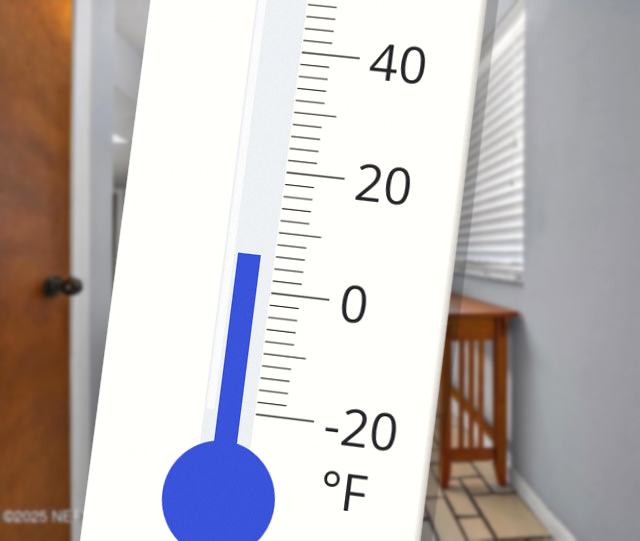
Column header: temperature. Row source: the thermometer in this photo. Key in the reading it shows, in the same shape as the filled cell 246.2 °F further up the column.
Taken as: 6 °F
